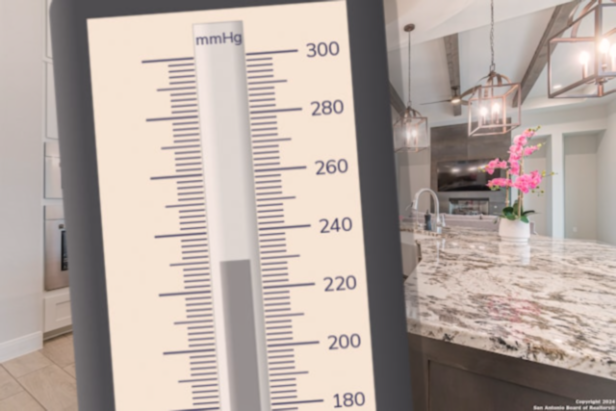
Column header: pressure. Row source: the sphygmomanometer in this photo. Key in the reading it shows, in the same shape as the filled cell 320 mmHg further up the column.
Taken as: 230 mmHg
